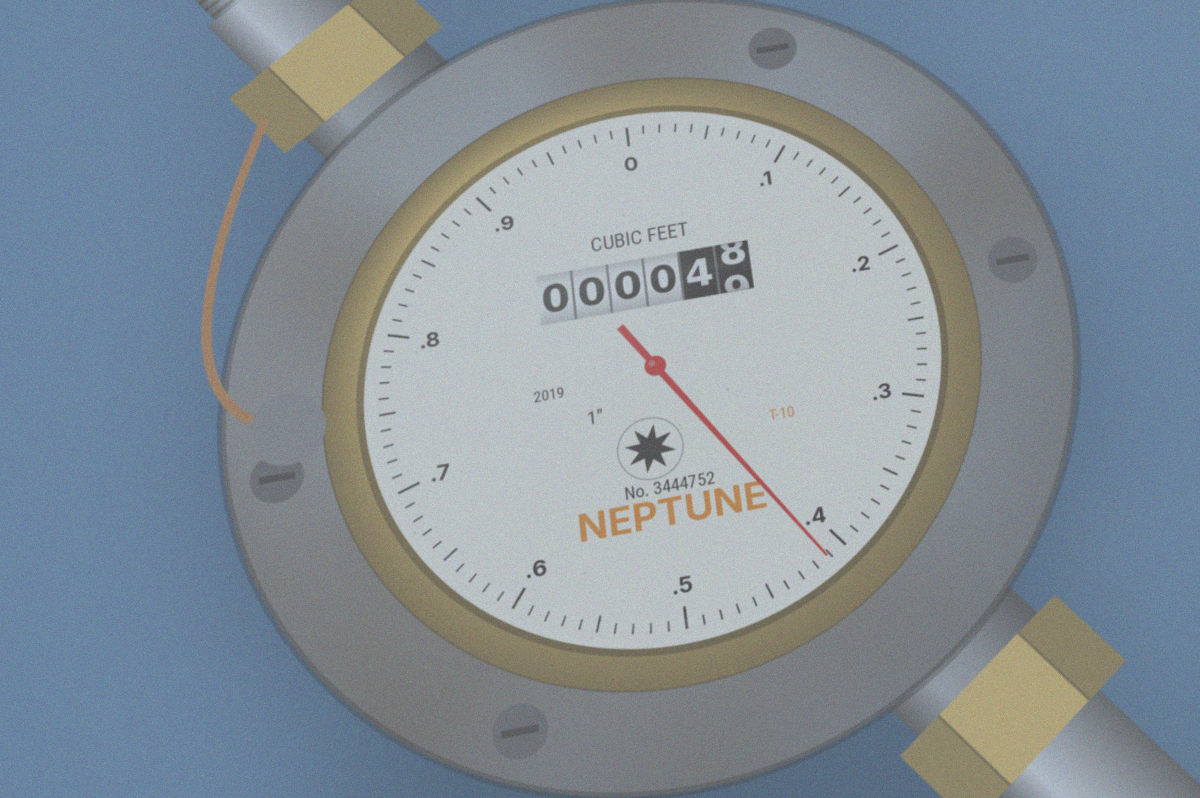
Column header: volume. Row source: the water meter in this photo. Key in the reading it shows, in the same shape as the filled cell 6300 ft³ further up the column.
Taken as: 48.41 ft³
